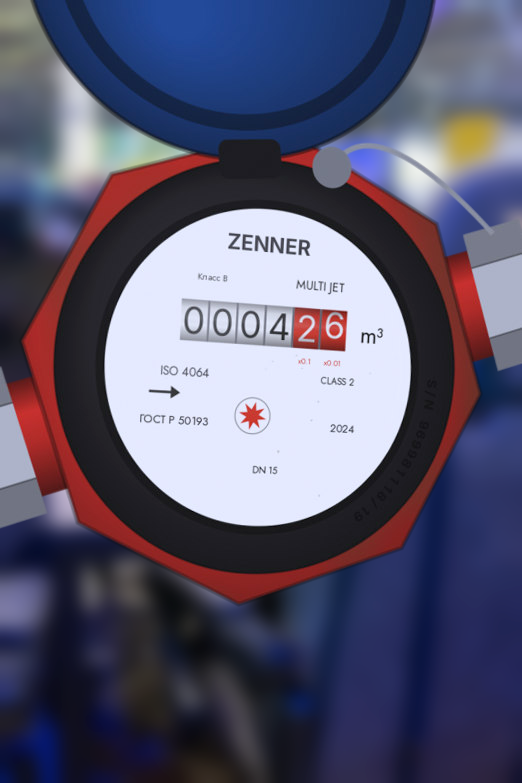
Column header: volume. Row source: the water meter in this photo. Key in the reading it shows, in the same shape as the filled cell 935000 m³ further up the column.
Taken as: 4.26 m³
